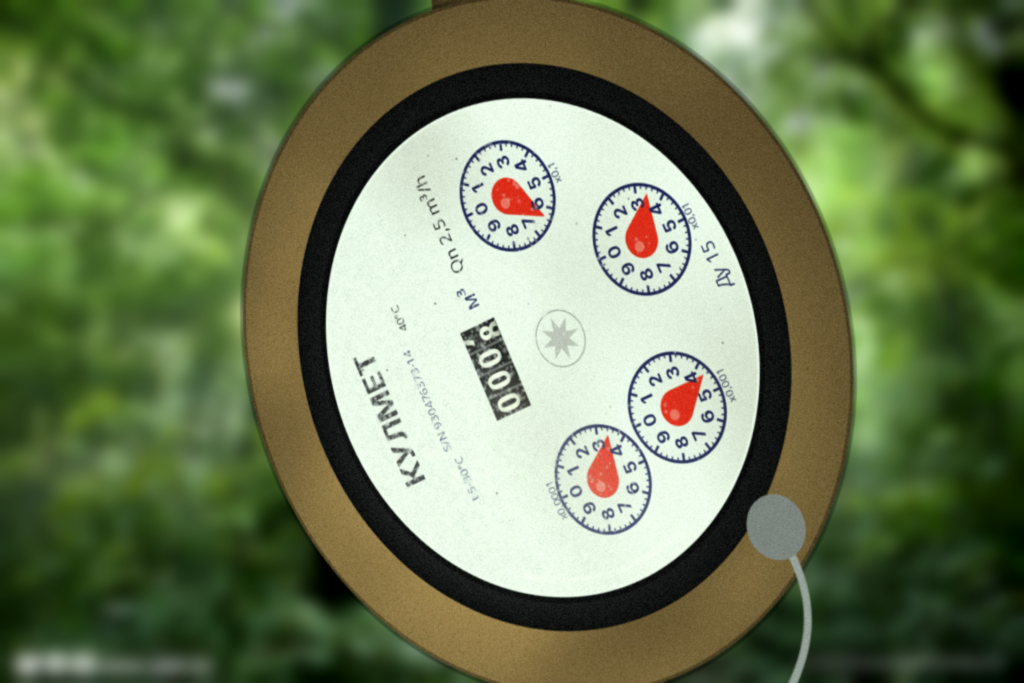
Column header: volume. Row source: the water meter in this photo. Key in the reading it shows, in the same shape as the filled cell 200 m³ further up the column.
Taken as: 7.6343 m³
